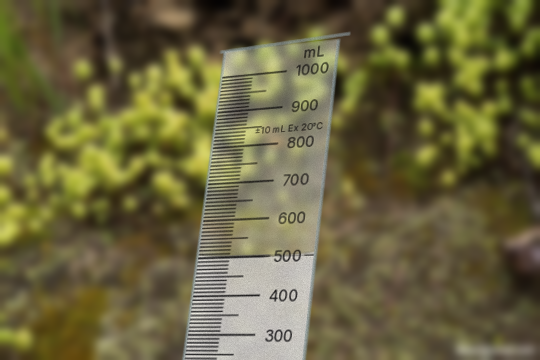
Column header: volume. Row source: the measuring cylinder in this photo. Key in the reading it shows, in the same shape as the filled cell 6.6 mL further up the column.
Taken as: 500 mL
